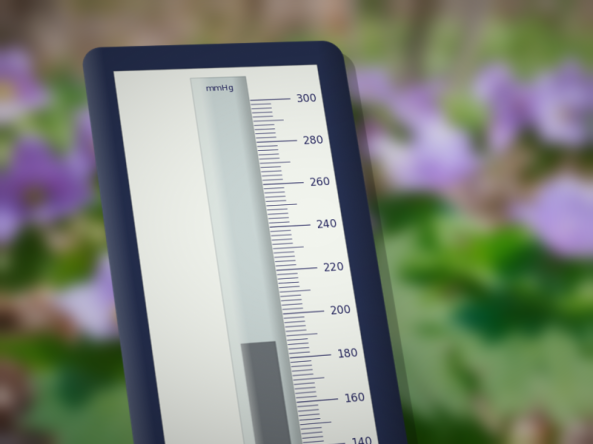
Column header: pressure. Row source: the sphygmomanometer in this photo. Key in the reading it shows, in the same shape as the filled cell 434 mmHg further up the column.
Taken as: 188 mmHg
